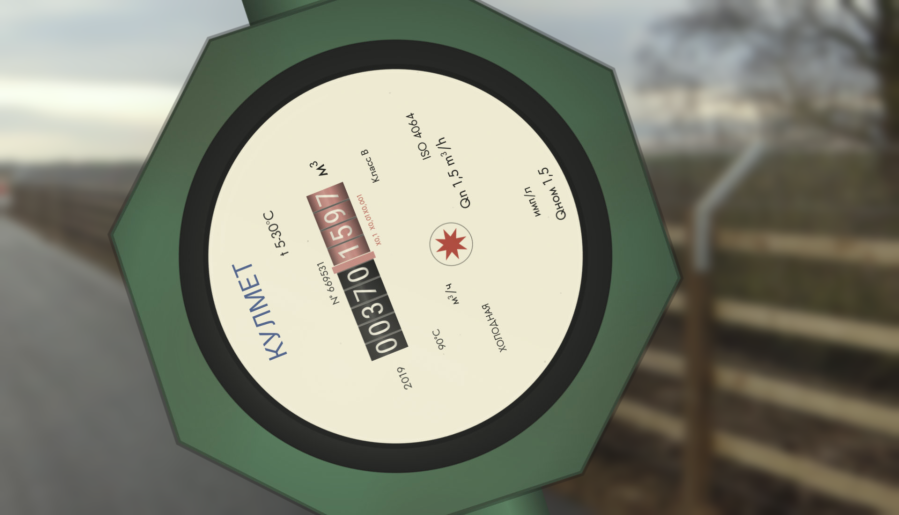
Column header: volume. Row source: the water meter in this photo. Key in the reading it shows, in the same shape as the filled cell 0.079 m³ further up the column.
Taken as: 370.1597 m³
